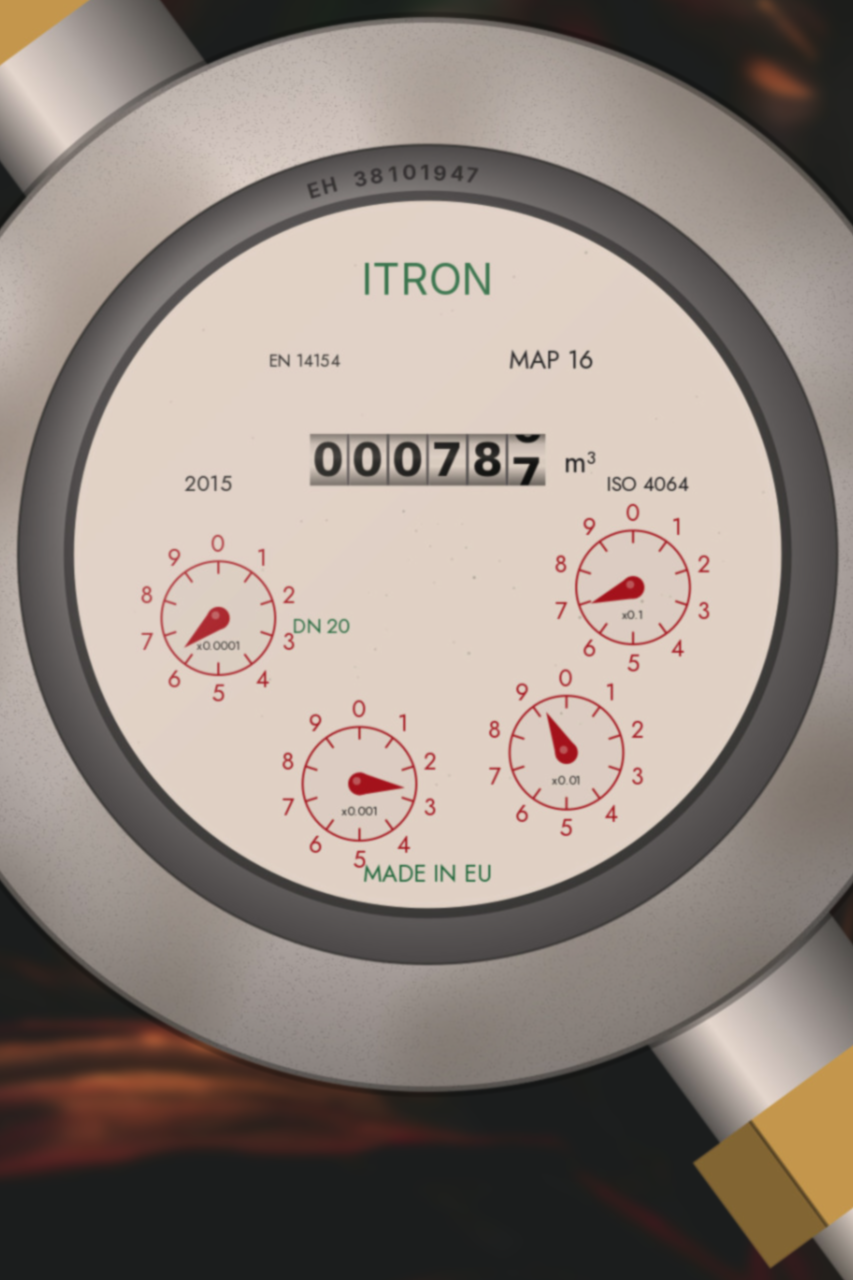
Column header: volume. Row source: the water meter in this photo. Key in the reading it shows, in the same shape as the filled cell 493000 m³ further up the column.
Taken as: 786.6926 m³
